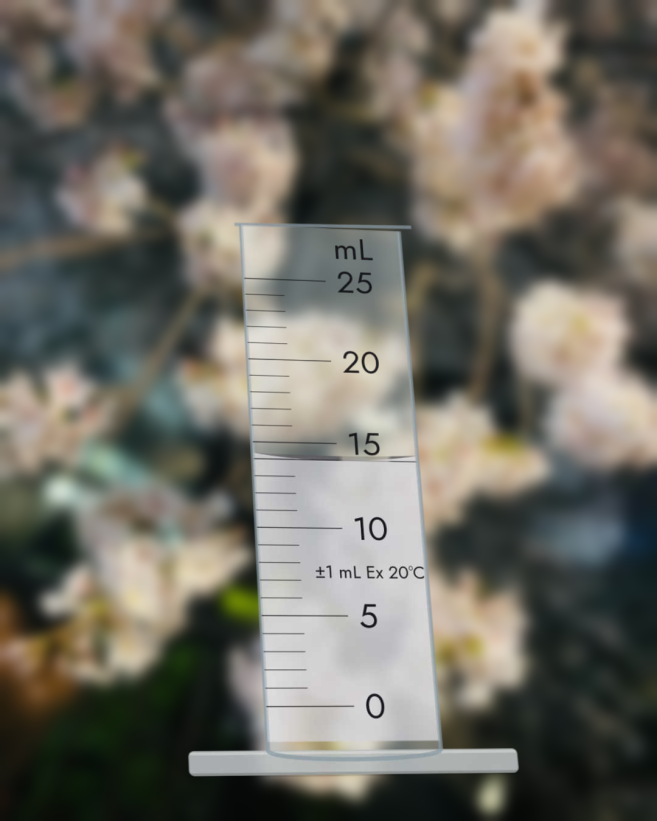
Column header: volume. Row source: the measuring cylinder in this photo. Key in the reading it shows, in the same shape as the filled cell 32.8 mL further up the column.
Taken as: 14 mL
